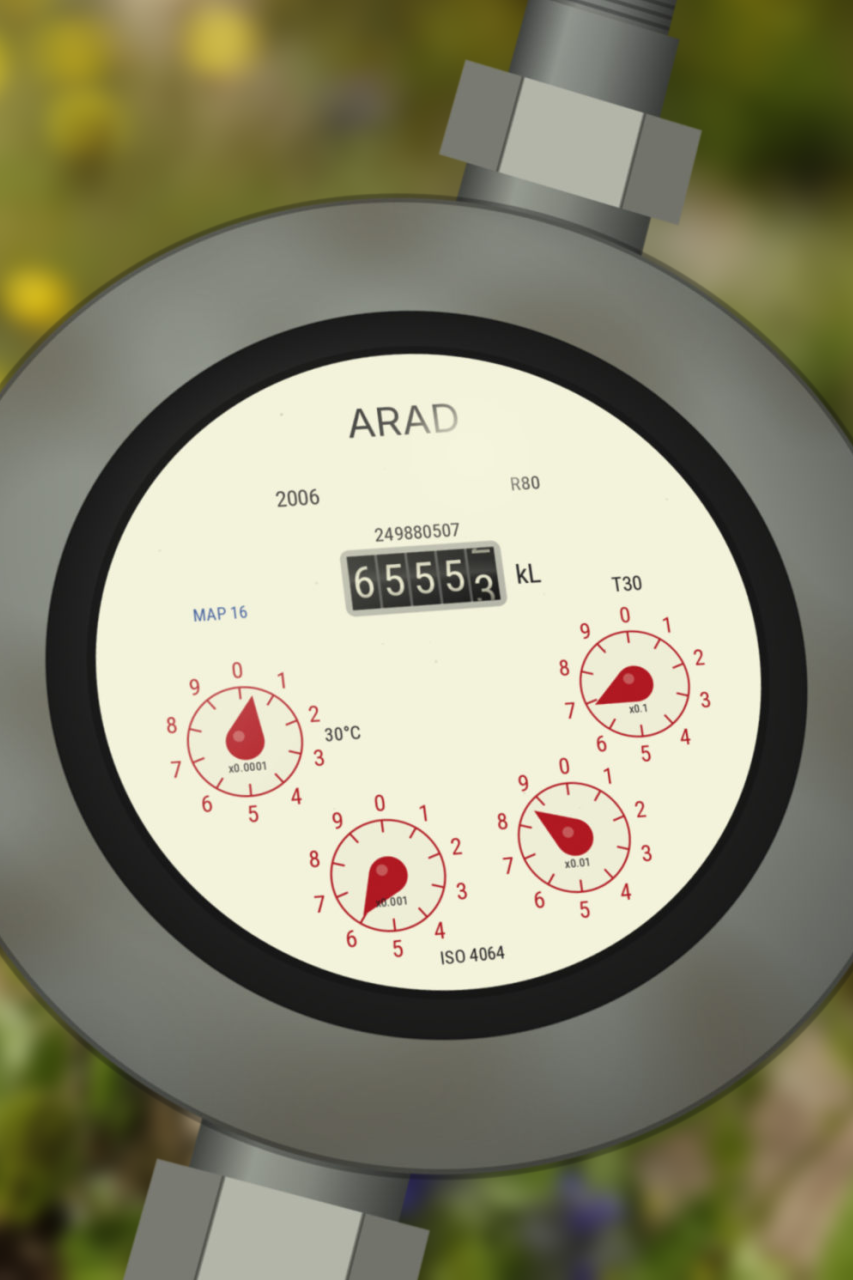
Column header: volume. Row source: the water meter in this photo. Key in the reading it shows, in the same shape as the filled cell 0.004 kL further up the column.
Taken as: 65552.6860 kL
